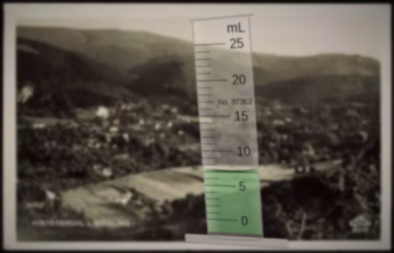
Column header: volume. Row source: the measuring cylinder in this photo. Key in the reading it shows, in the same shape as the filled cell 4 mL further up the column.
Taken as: 7 mL
